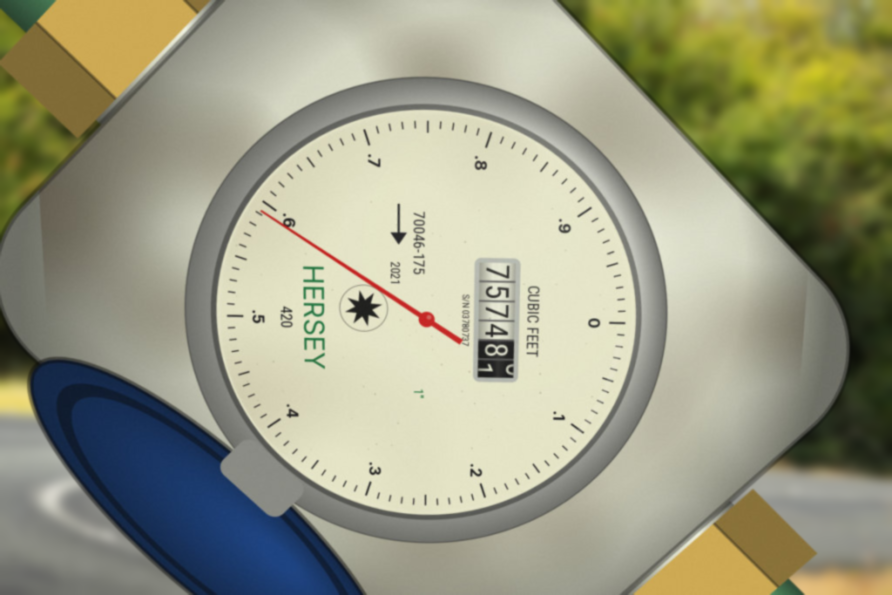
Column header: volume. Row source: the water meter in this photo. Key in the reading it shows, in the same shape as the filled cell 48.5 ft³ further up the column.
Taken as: 757480.59 ft³
